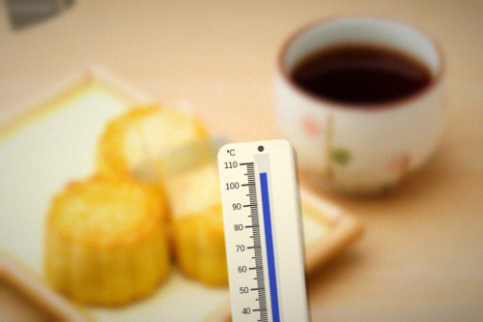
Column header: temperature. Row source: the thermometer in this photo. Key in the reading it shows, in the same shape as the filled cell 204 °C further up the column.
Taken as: 105 °C
